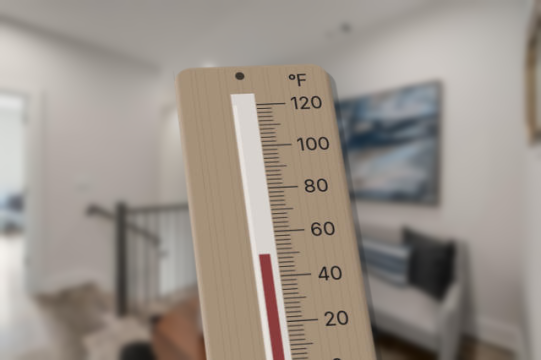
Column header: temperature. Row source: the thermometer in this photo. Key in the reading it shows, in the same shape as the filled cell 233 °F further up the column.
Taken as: 50 °F
